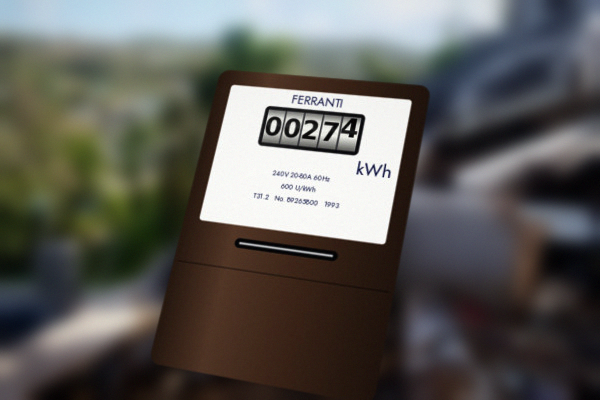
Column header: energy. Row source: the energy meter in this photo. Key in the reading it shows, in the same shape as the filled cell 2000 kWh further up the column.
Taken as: 274 kWh
